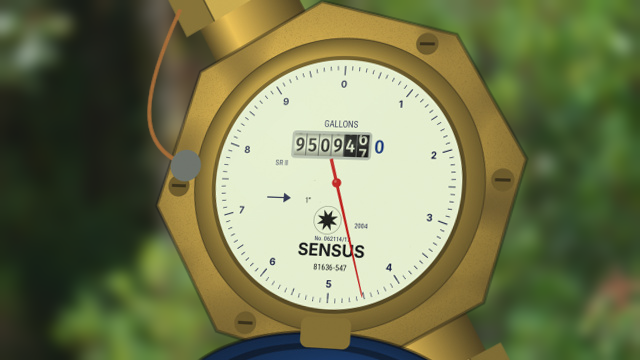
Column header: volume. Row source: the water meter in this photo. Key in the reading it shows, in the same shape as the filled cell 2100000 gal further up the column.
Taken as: 9509464.5 gal
